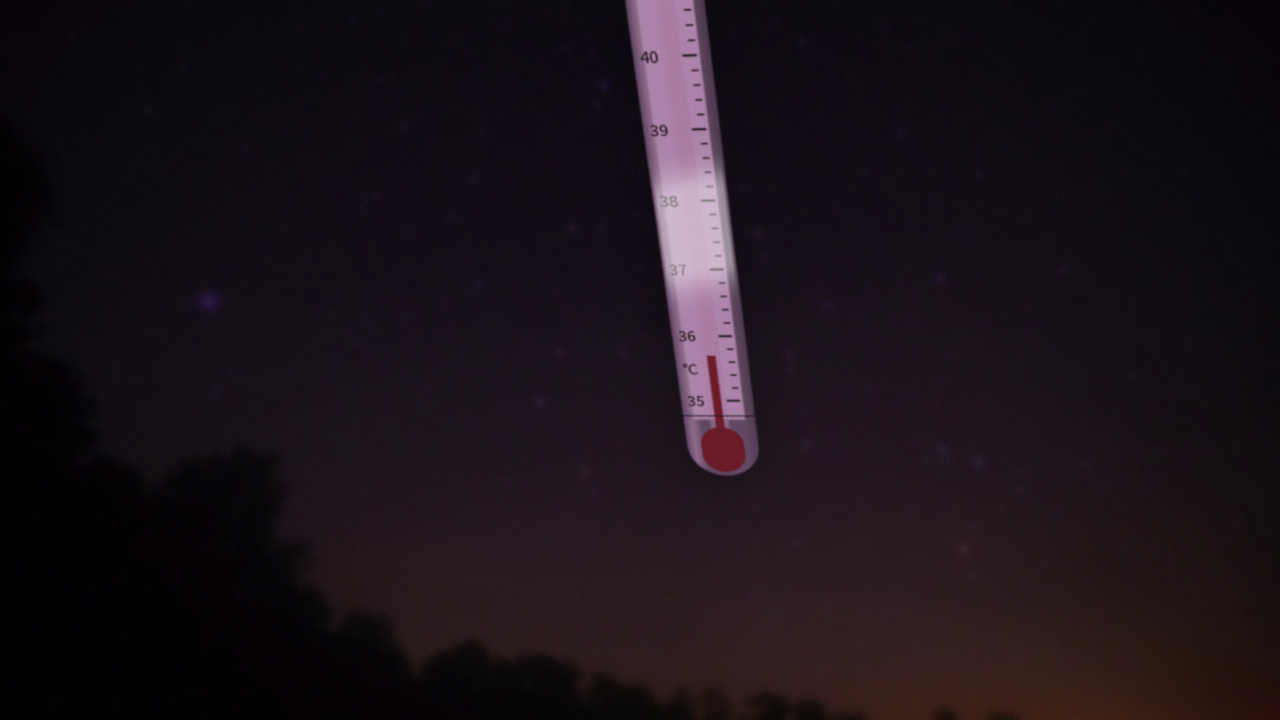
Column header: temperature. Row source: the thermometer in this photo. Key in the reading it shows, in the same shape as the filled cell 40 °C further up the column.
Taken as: 35.7 °C
